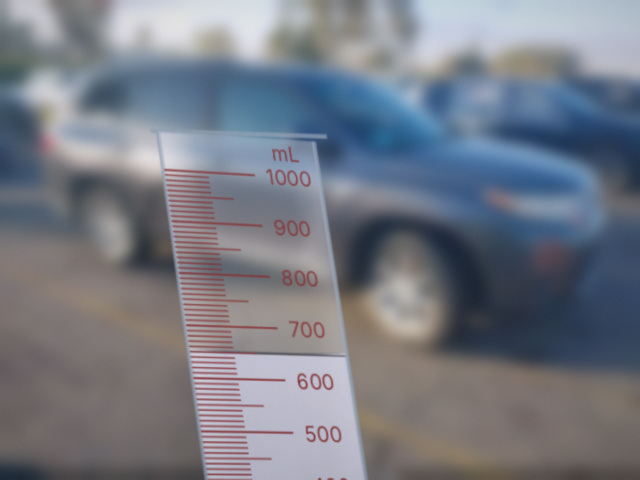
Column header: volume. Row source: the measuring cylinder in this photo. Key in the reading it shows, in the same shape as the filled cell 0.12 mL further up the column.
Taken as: 650 mL
